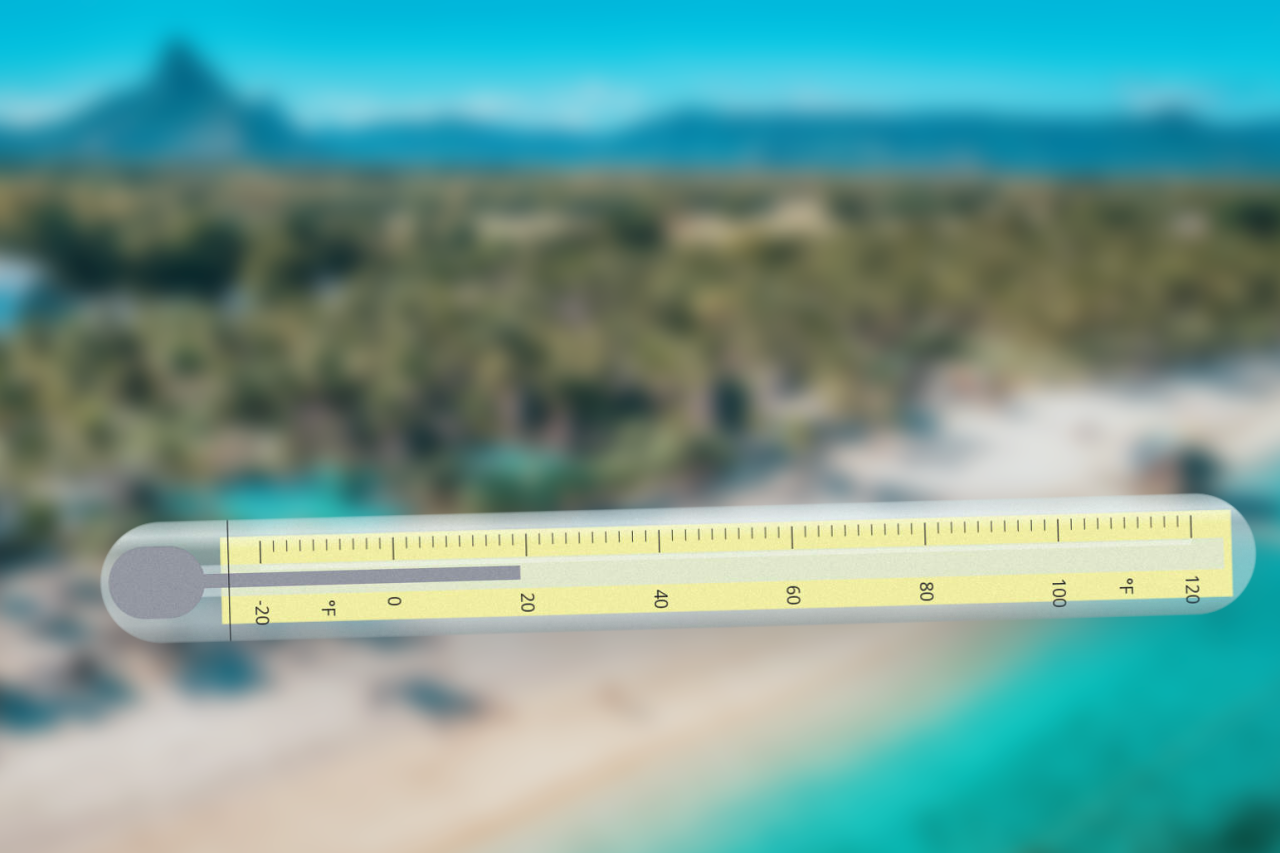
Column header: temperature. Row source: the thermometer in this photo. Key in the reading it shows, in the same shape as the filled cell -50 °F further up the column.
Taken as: 19 °F
